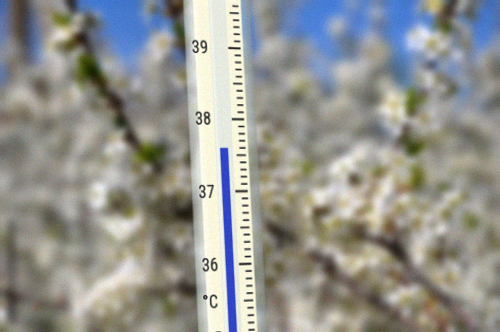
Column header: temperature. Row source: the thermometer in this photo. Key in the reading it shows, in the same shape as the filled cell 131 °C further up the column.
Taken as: 37.6 °C
